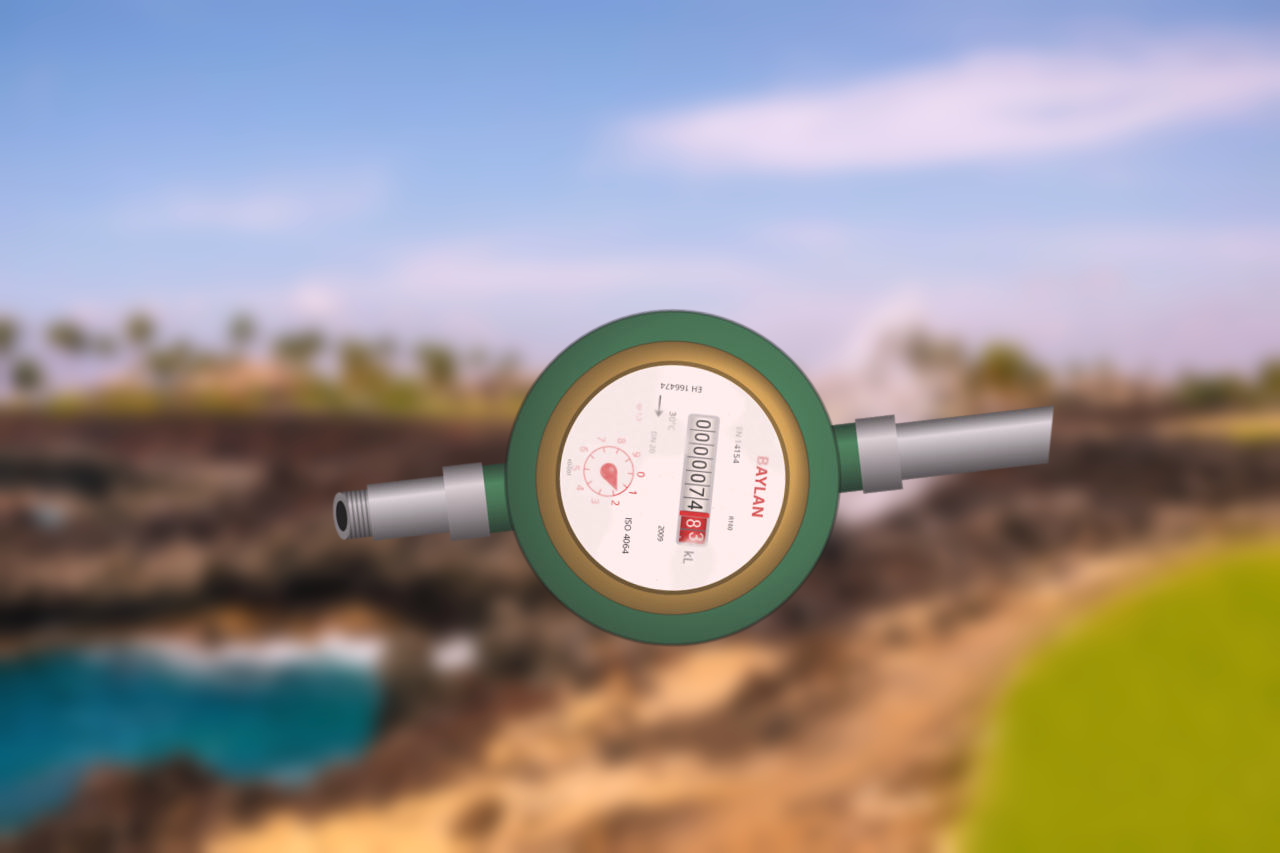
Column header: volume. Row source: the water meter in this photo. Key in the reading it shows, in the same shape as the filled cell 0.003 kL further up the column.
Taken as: 74.831 kL
